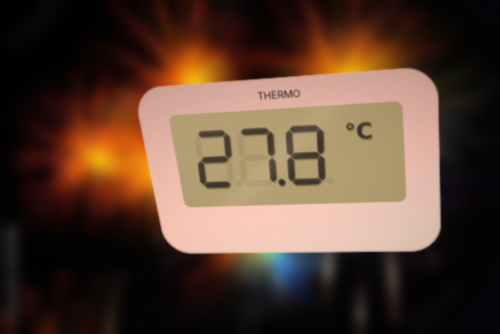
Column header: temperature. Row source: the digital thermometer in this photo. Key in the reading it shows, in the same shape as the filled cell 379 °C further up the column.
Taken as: 27.8 °C
